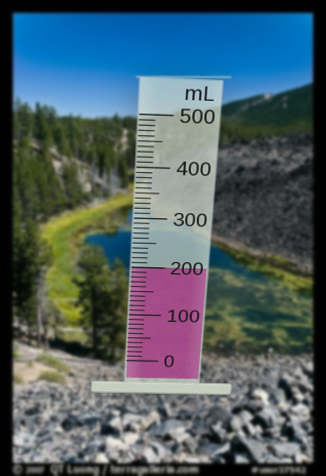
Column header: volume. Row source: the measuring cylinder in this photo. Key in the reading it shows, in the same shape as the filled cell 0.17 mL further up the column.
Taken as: 200 mL
